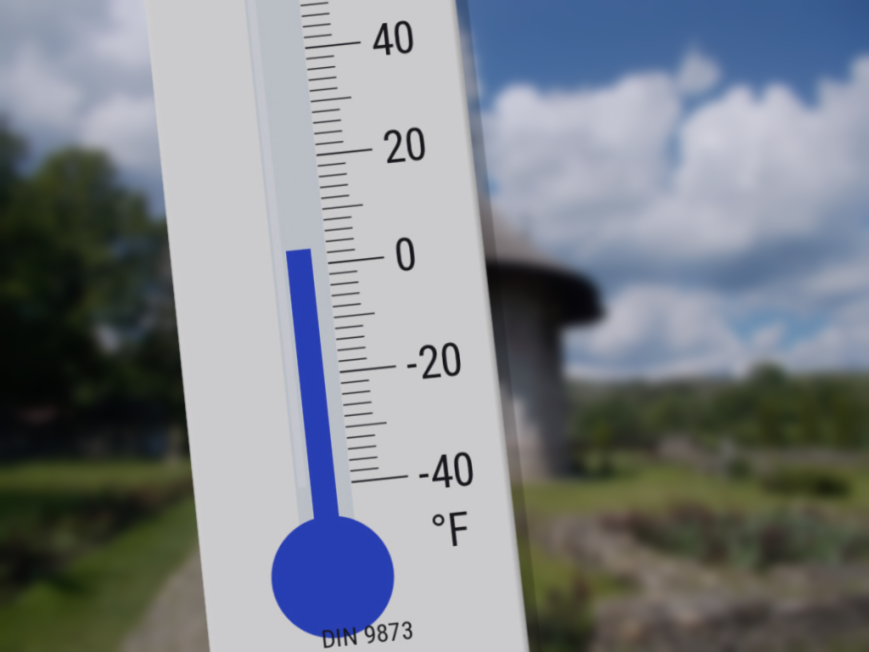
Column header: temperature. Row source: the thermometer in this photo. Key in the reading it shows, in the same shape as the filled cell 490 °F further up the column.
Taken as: 3 °F
